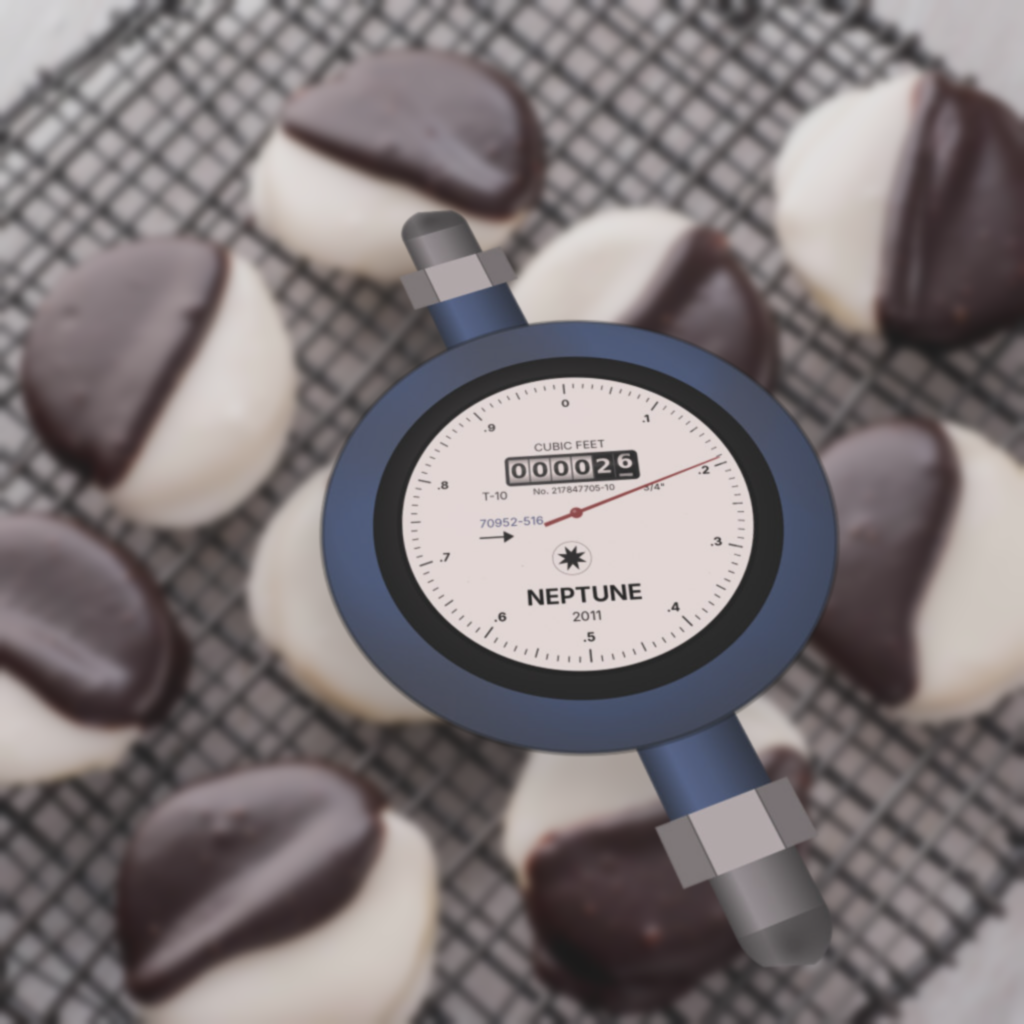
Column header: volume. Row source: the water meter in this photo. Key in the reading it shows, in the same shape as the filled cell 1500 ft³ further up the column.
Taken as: 26.19 ft³
